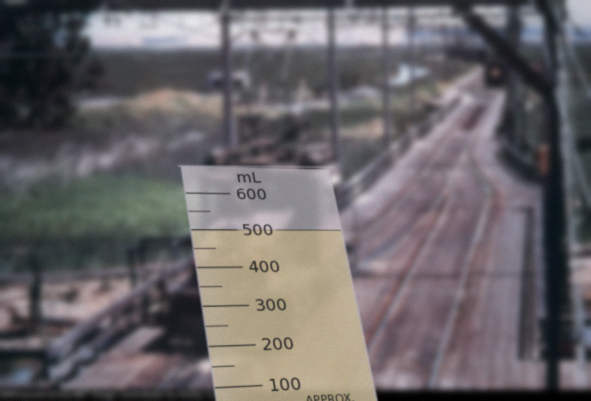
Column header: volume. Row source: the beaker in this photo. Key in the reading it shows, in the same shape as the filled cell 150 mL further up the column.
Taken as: 500 mL
